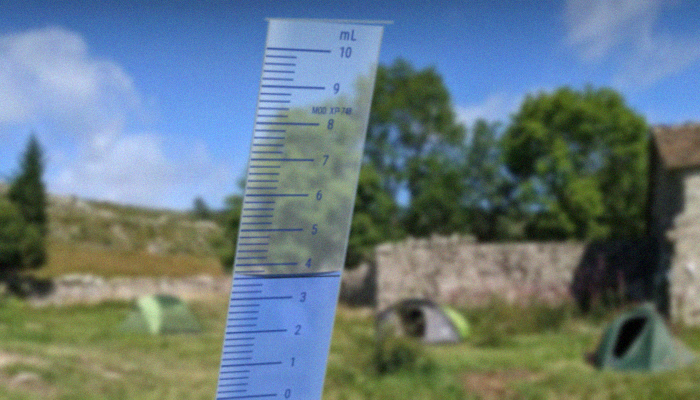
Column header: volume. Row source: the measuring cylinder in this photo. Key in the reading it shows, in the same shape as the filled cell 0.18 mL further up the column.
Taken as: 3.6 mL
